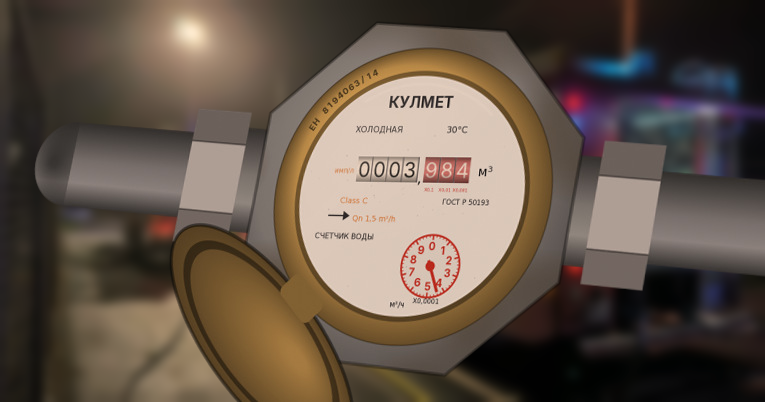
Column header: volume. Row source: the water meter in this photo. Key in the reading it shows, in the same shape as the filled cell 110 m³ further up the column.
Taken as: 3.9844 m³
